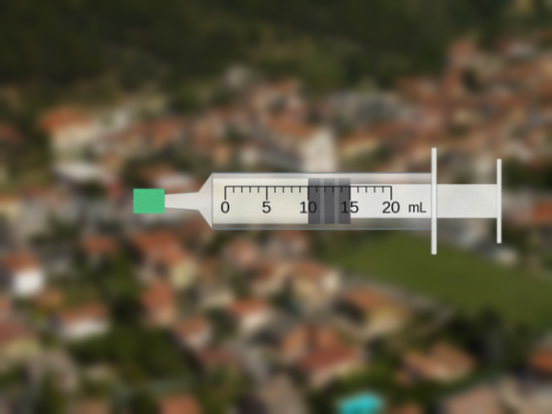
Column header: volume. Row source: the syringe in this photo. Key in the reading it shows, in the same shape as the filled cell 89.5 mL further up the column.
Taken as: 10 mL
